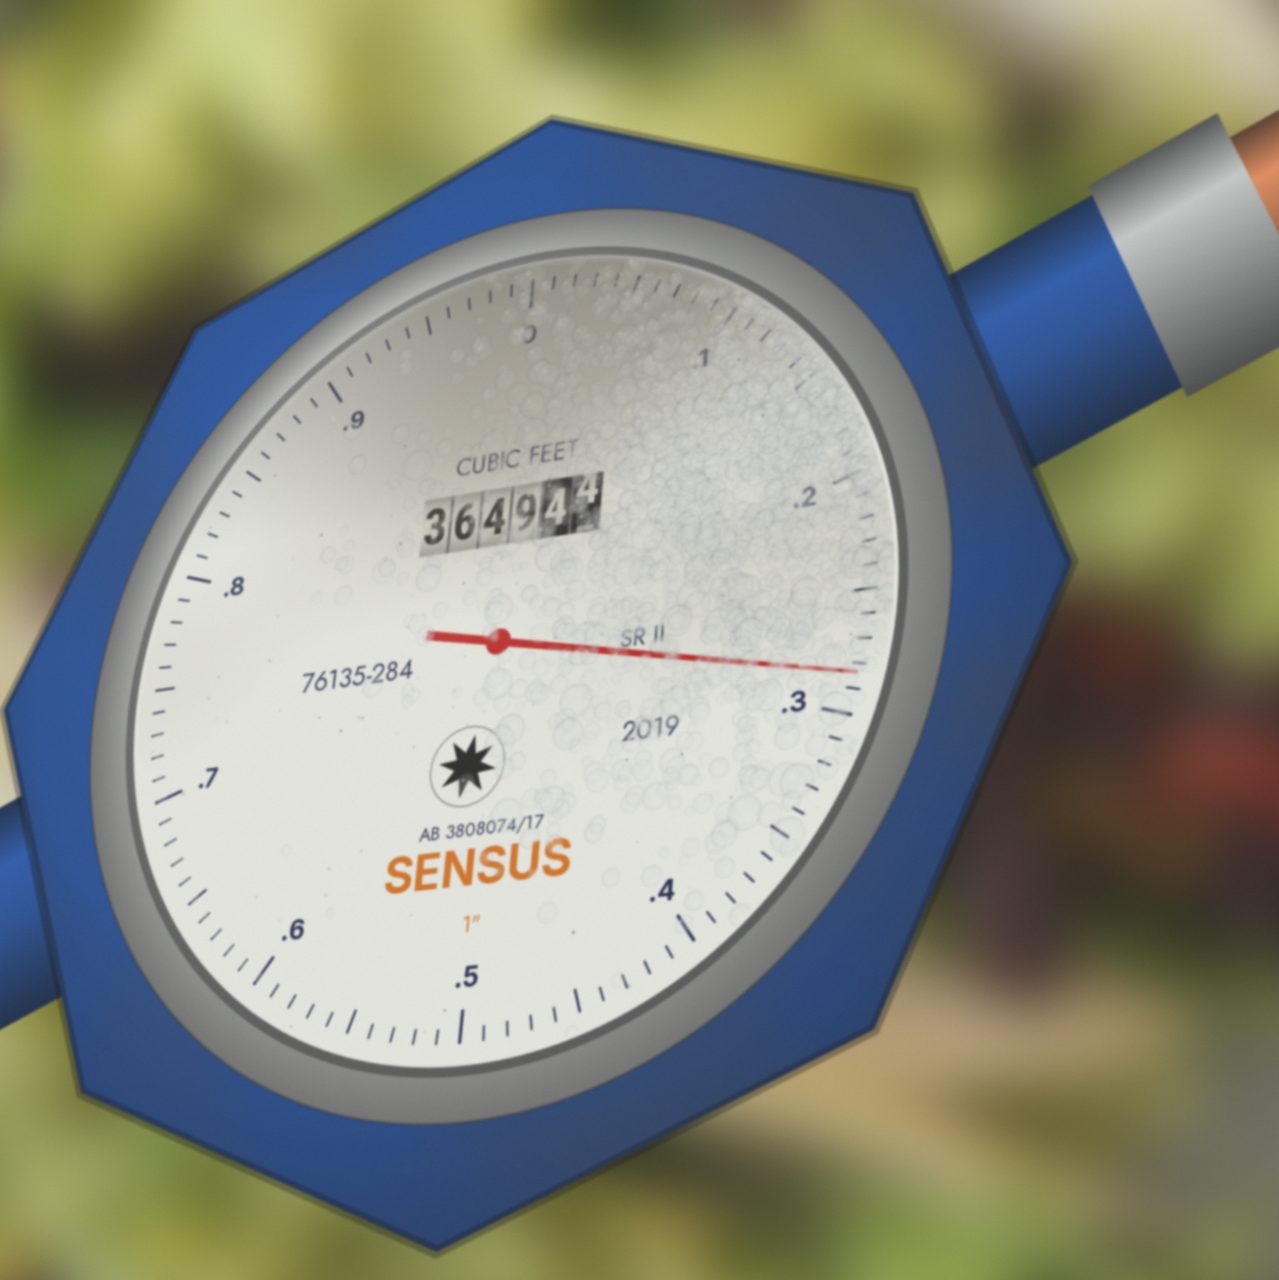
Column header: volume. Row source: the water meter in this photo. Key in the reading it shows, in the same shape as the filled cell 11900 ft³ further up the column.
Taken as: 364944.28 ft³
